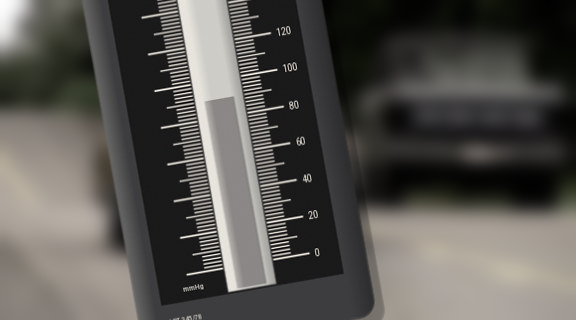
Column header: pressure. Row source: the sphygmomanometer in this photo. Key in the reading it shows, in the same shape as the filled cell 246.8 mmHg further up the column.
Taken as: 90 mmHg
